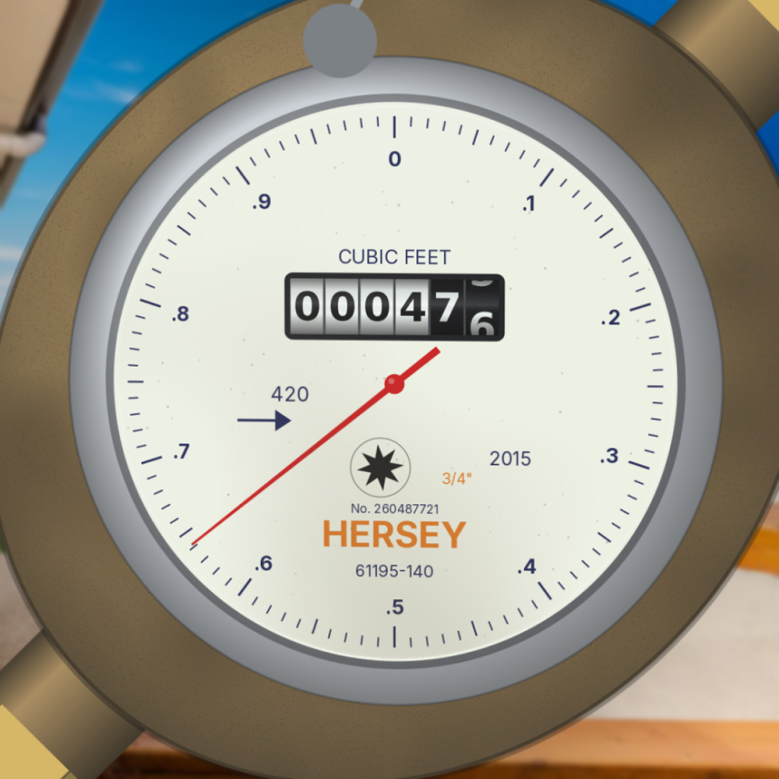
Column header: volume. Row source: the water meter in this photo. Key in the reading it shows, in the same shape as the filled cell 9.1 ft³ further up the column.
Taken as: 475.64 ft³
